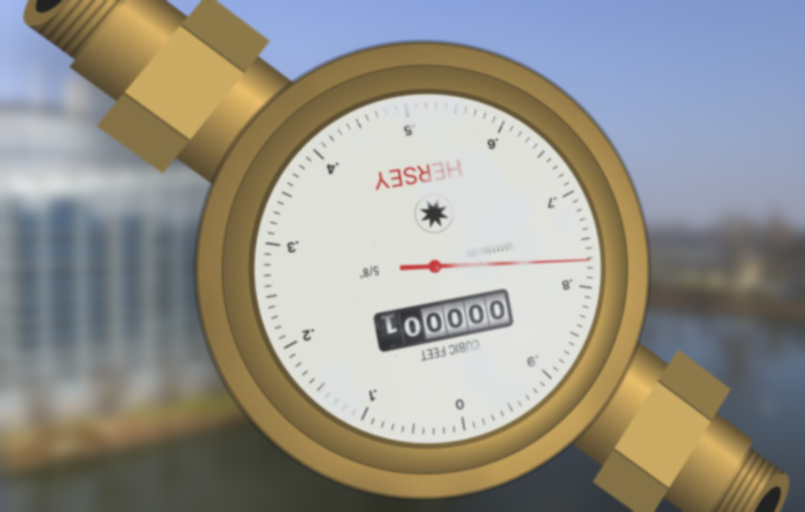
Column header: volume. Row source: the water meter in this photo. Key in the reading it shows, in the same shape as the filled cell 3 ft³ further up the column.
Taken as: 0.77 ft³
